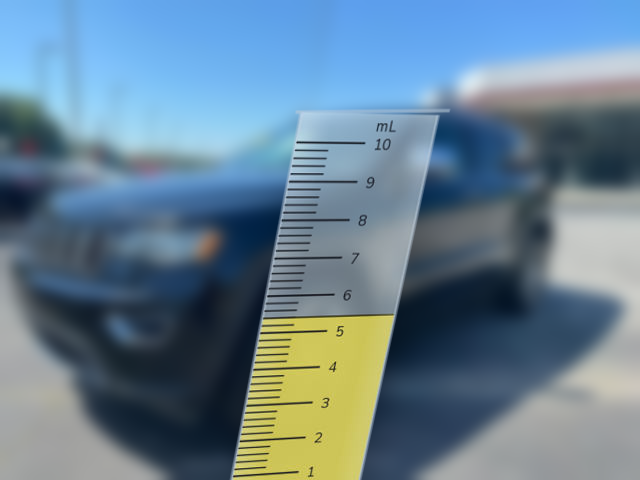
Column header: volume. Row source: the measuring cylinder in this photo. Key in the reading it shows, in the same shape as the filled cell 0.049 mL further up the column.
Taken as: 5.4 mL
